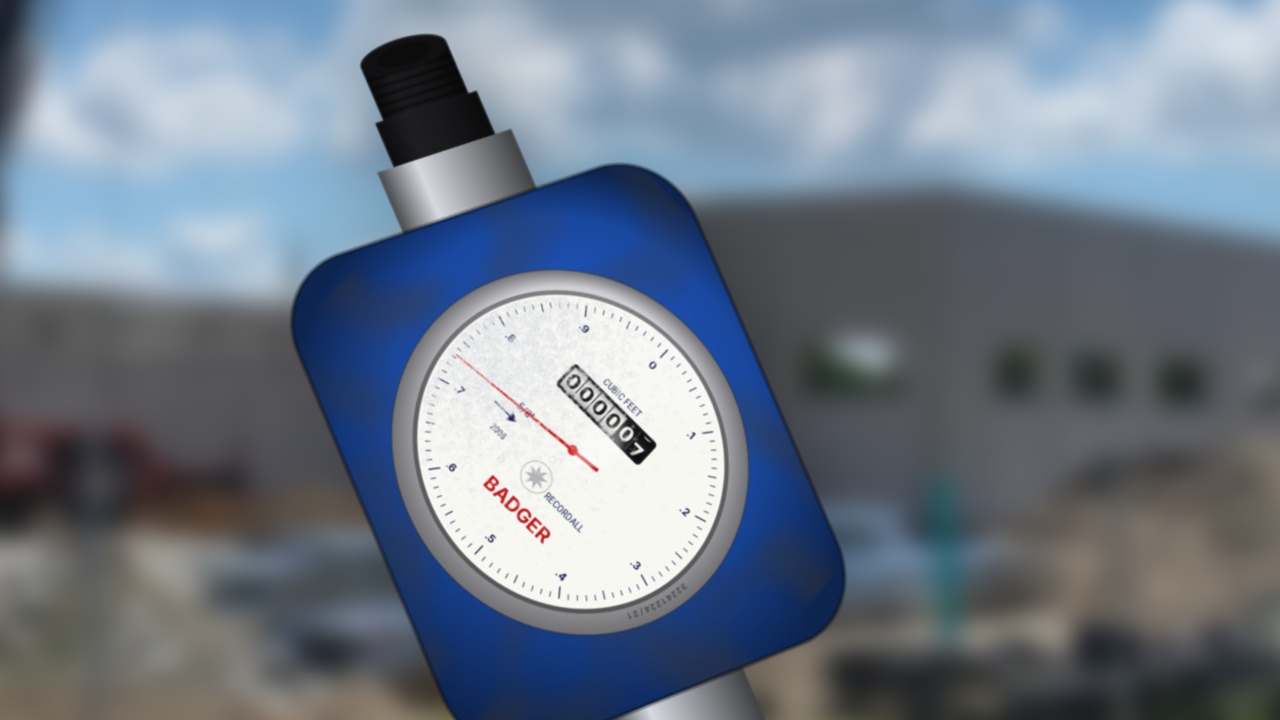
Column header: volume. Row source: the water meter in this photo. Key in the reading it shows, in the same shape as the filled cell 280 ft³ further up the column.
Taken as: 6.73 ft³
